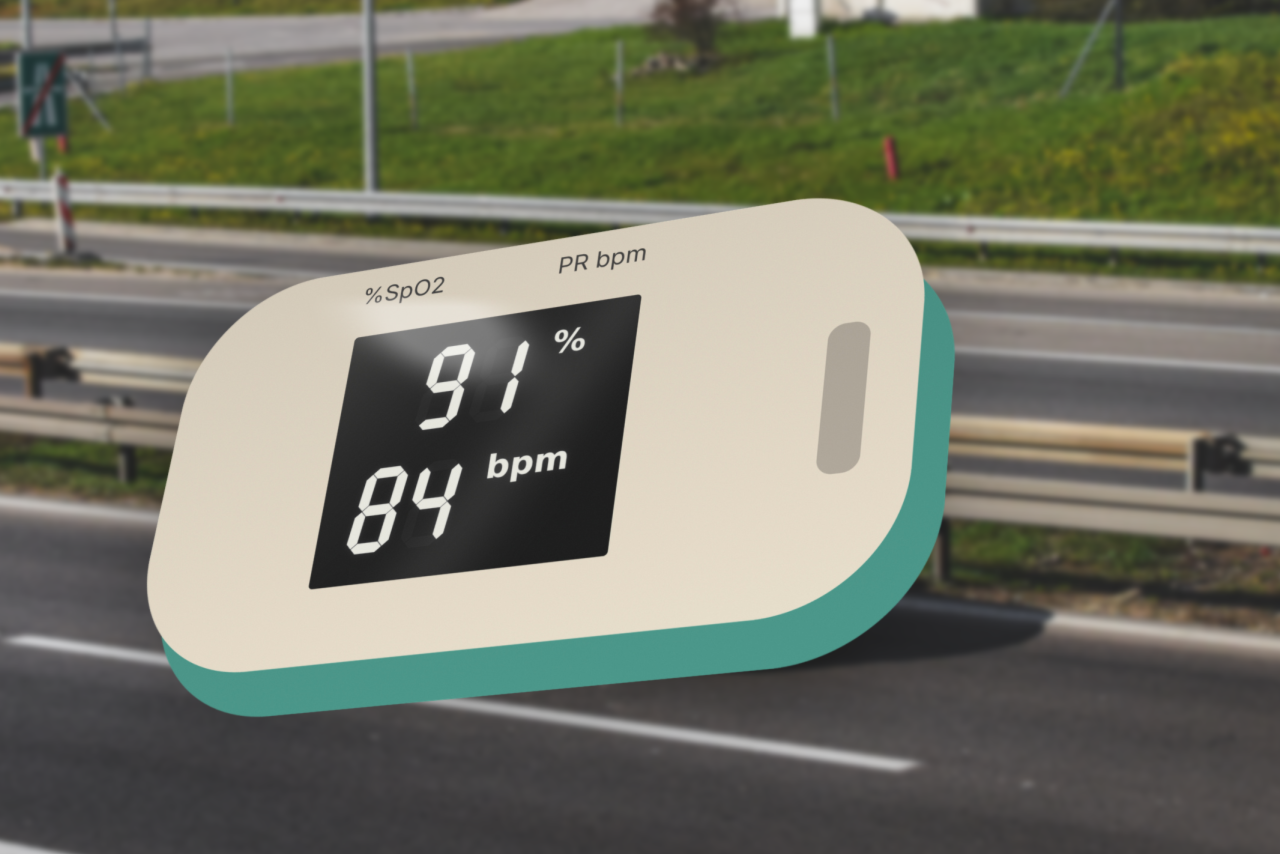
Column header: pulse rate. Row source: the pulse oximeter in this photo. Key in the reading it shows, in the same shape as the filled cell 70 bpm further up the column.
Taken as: 84 bpm
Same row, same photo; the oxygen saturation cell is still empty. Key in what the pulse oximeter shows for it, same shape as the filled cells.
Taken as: 91 %
